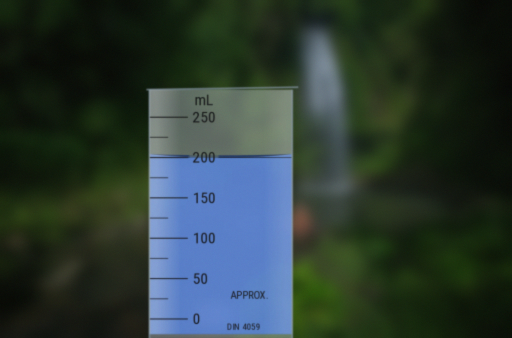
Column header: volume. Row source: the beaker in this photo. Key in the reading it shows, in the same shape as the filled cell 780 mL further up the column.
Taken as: 200 mL
